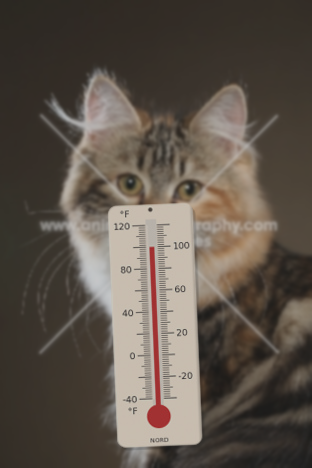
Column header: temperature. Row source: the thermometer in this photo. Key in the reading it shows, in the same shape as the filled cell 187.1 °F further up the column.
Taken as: 100 °F
